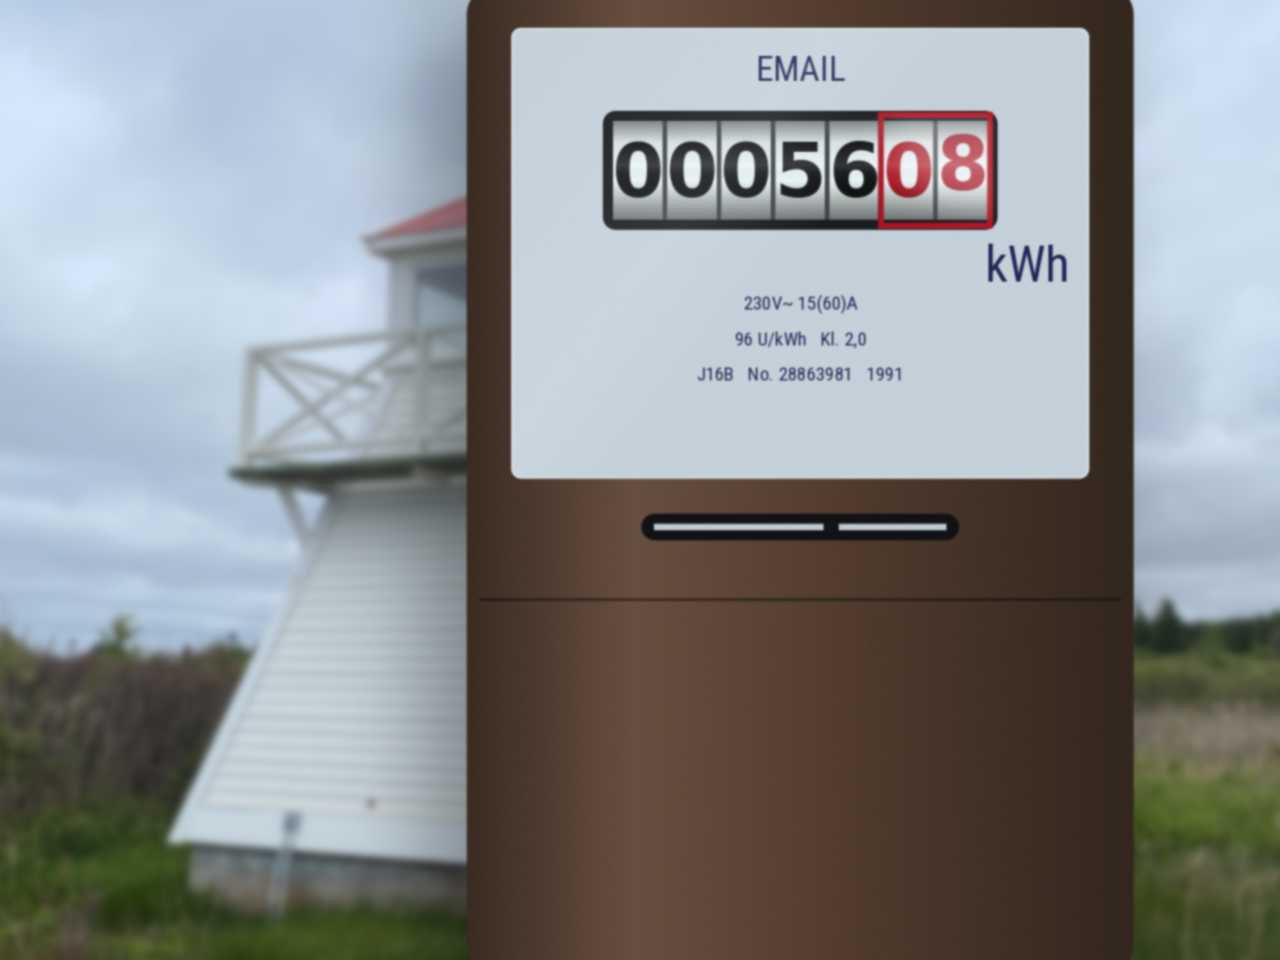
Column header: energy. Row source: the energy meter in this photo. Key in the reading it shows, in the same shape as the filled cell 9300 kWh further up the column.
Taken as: 56.08 kWh
